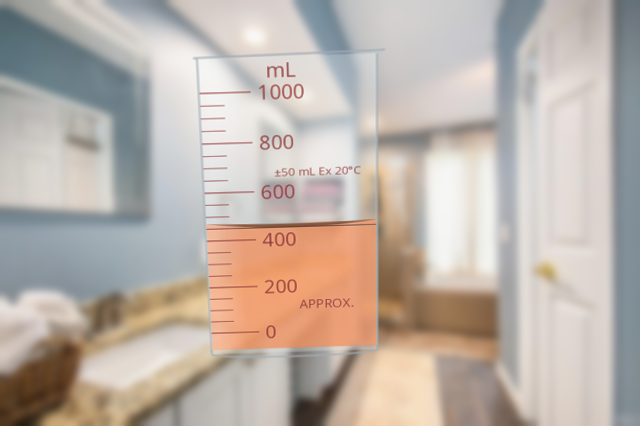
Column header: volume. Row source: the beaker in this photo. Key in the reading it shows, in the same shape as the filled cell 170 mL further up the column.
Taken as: 450 mL
